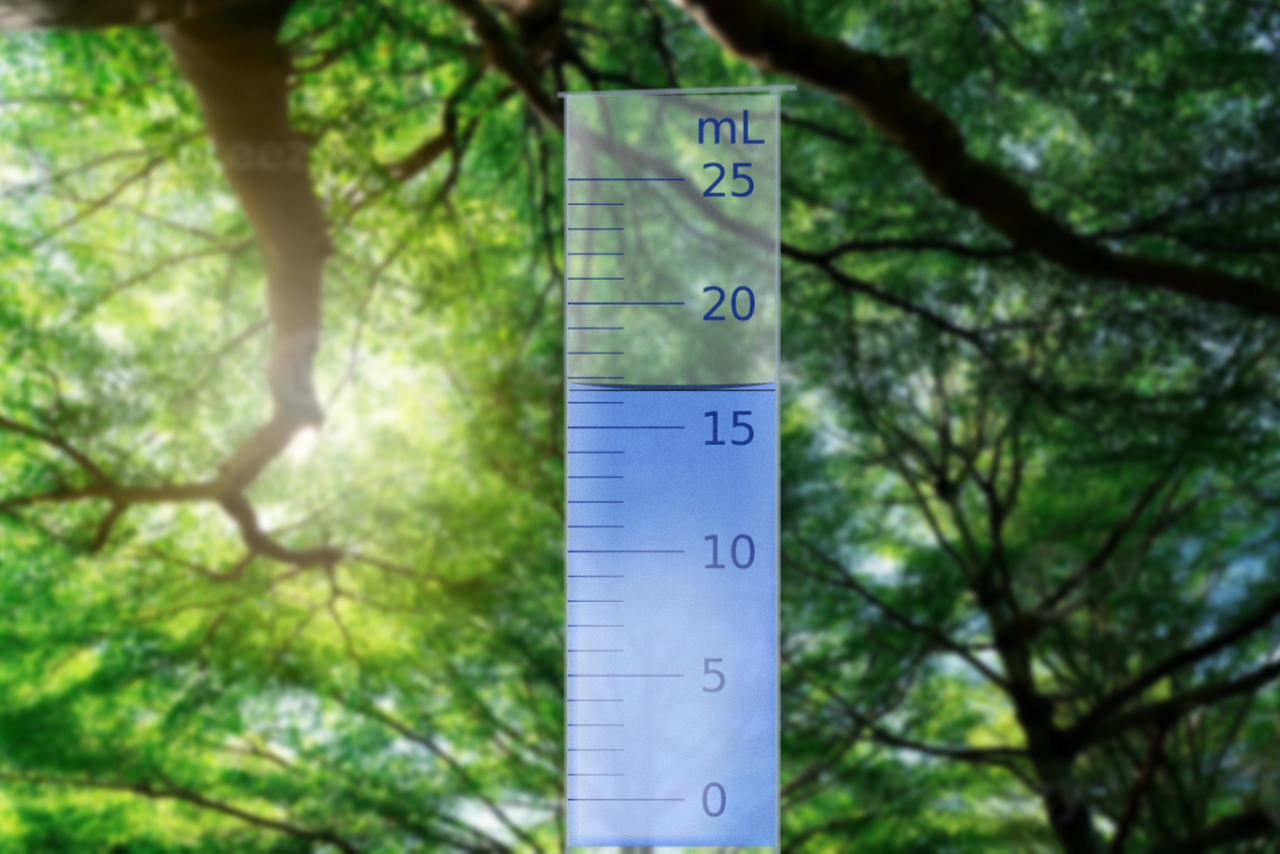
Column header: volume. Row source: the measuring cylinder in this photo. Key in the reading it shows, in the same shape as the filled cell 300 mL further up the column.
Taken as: 16.5 mL
